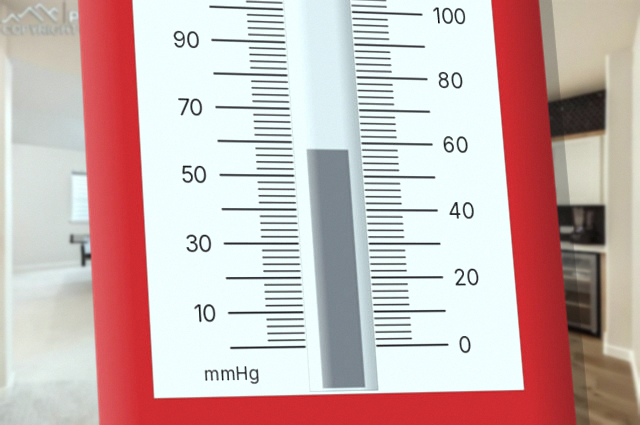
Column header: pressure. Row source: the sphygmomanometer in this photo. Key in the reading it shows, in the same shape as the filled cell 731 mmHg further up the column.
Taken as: 58 mmHg
